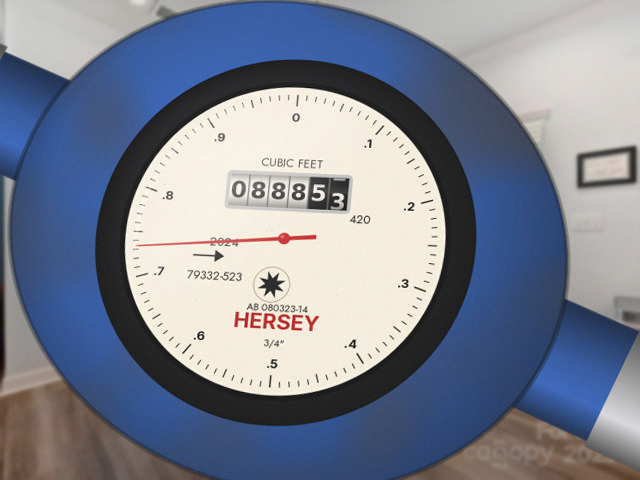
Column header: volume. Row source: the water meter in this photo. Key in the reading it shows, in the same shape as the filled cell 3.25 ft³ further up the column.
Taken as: 88852.73 ft³
